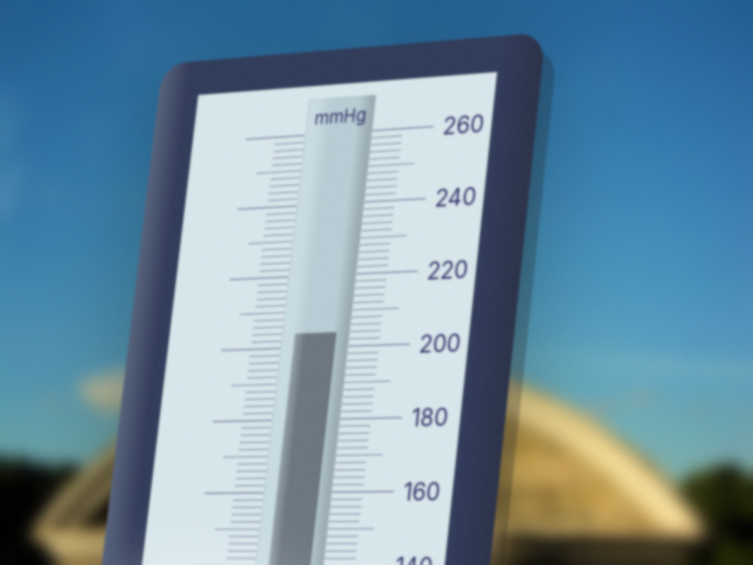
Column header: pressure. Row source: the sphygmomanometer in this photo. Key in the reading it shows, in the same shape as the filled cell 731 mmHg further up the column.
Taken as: 204 mmHg
